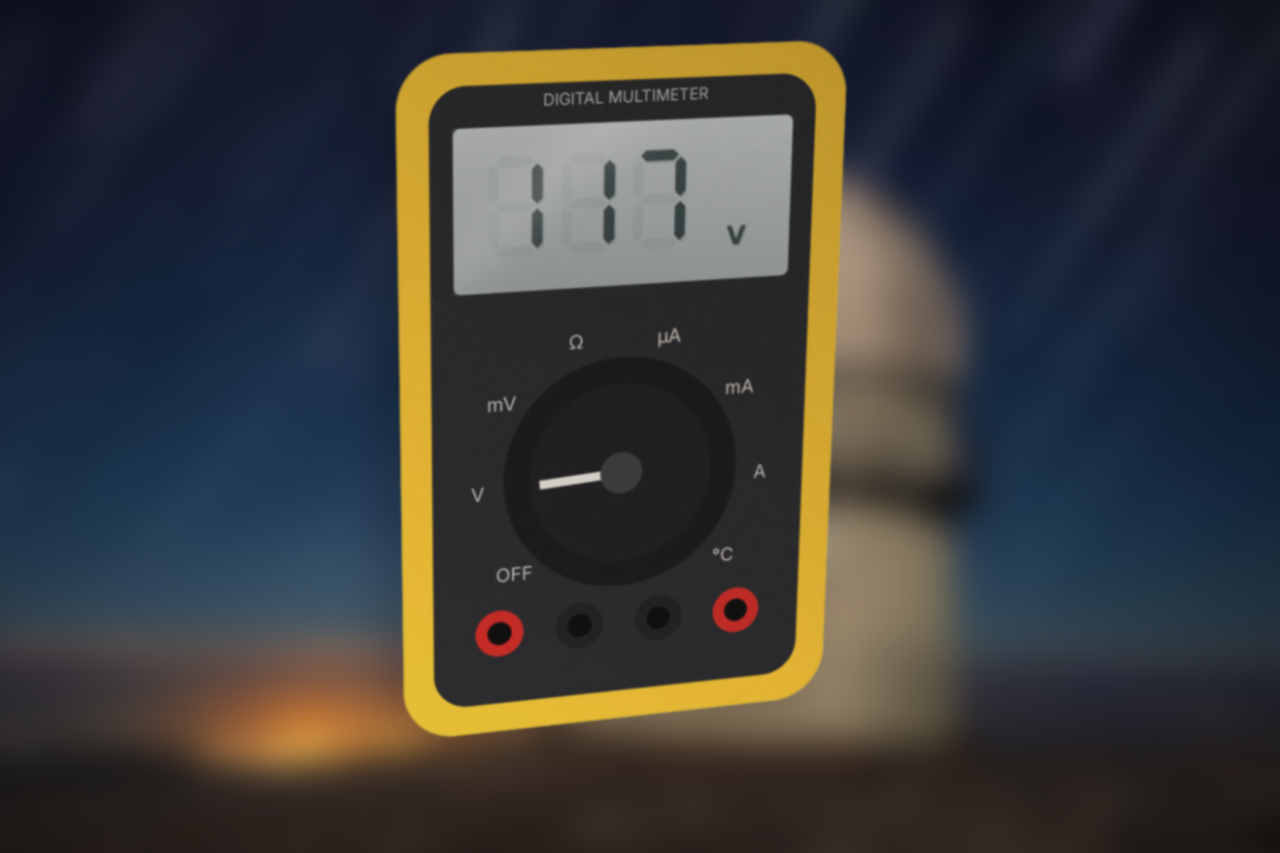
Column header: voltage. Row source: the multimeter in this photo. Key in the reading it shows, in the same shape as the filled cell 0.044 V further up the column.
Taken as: 117 V
